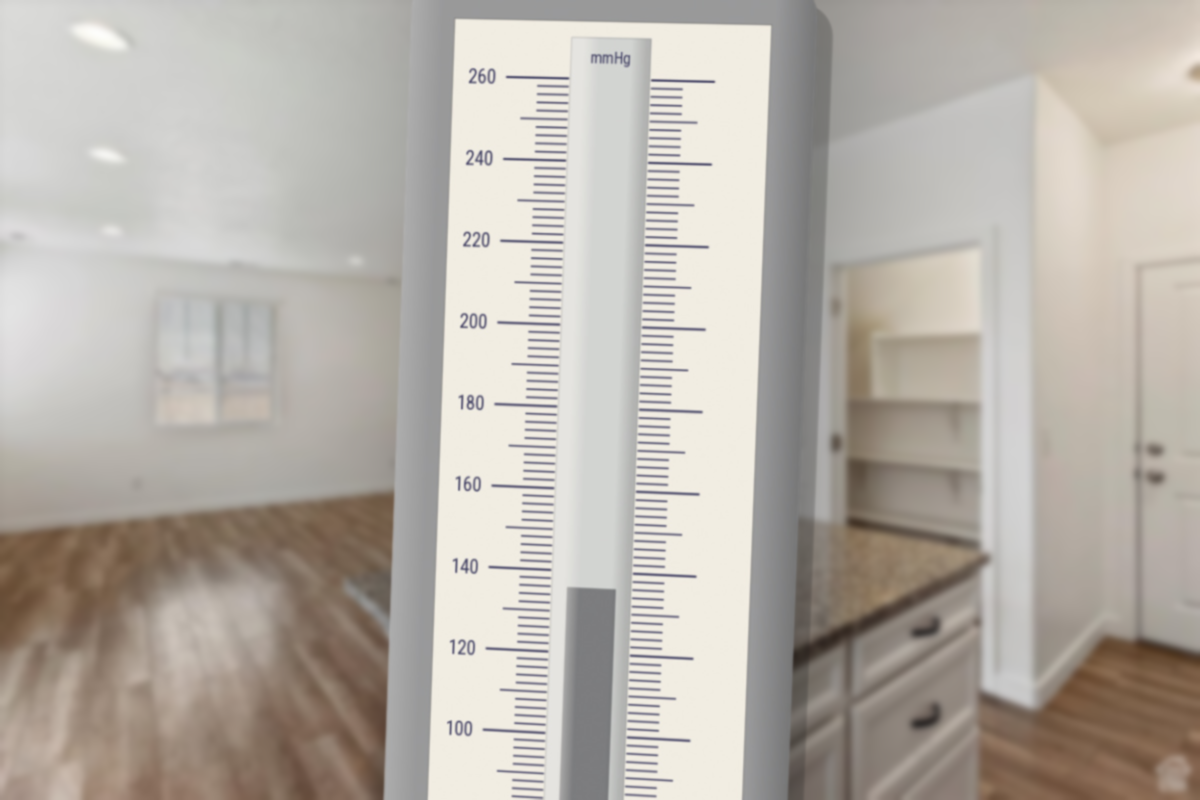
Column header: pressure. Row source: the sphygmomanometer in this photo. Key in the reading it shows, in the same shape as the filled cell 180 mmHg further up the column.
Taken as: 136 mmHg
